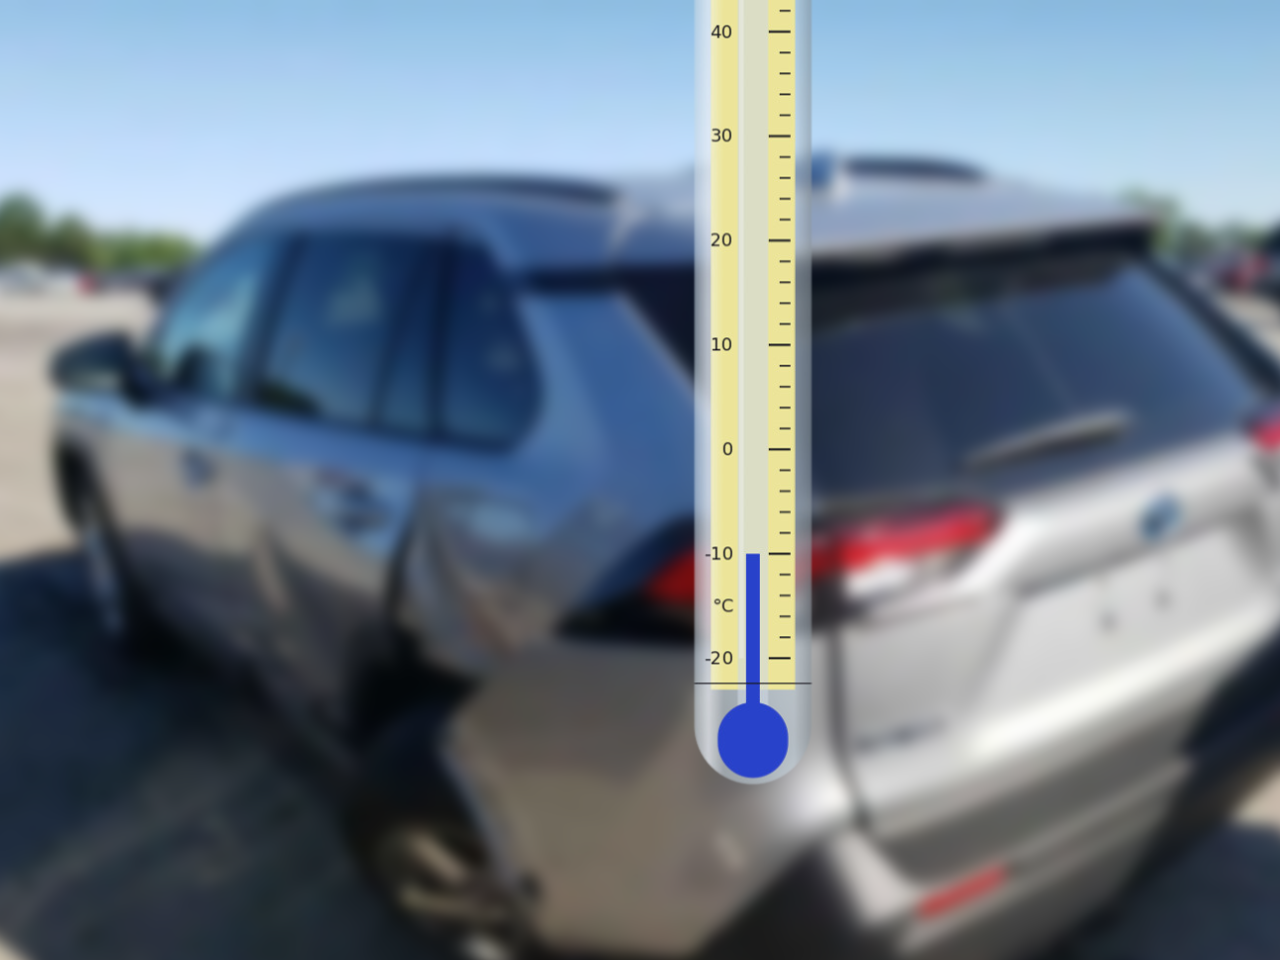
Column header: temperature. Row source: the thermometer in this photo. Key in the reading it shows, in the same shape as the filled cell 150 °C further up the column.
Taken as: -10 °C
